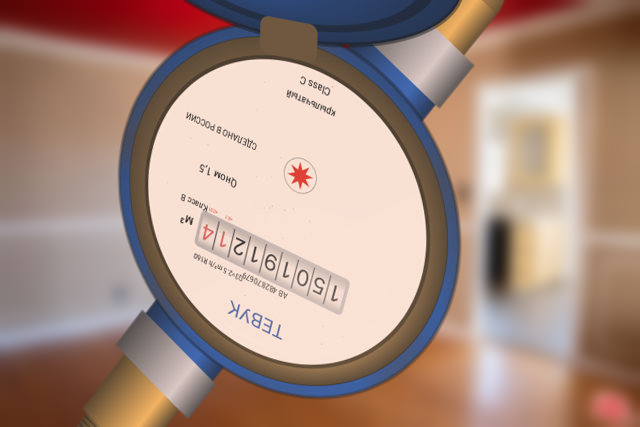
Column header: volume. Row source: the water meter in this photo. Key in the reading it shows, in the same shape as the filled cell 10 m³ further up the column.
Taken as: 1501912.14 m³
